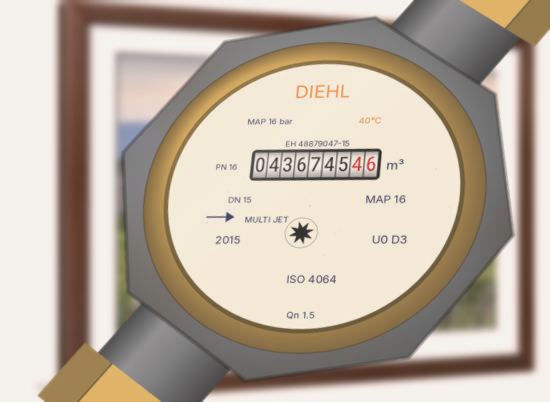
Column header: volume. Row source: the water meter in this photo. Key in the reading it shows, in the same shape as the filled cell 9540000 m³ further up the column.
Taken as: 436745.46 m³
